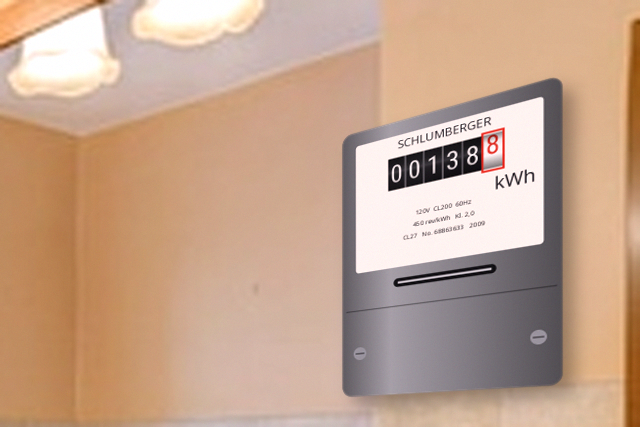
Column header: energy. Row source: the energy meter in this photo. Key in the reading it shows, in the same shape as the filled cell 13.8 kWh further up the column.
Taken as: 138.8 kWh
